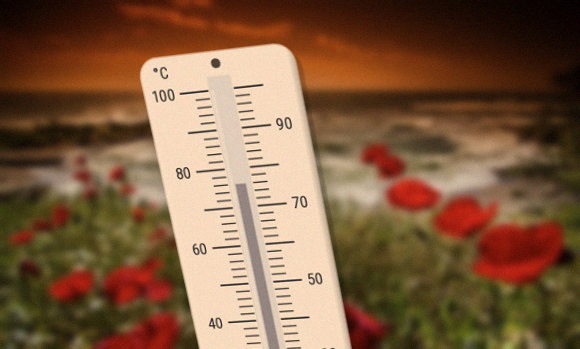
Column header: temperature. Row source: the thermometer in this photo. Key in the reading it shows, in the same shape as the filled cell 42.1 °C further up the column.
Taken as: 76 °C
